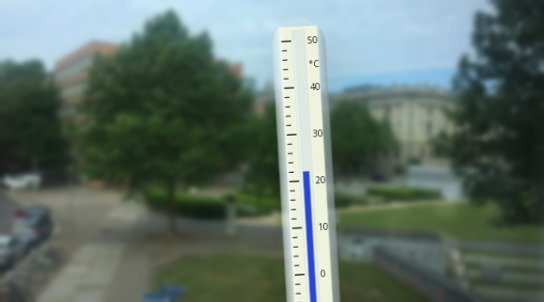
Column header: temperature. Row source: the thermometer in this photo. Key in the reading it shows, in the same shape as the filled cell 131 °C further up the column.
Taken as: 22 °C
